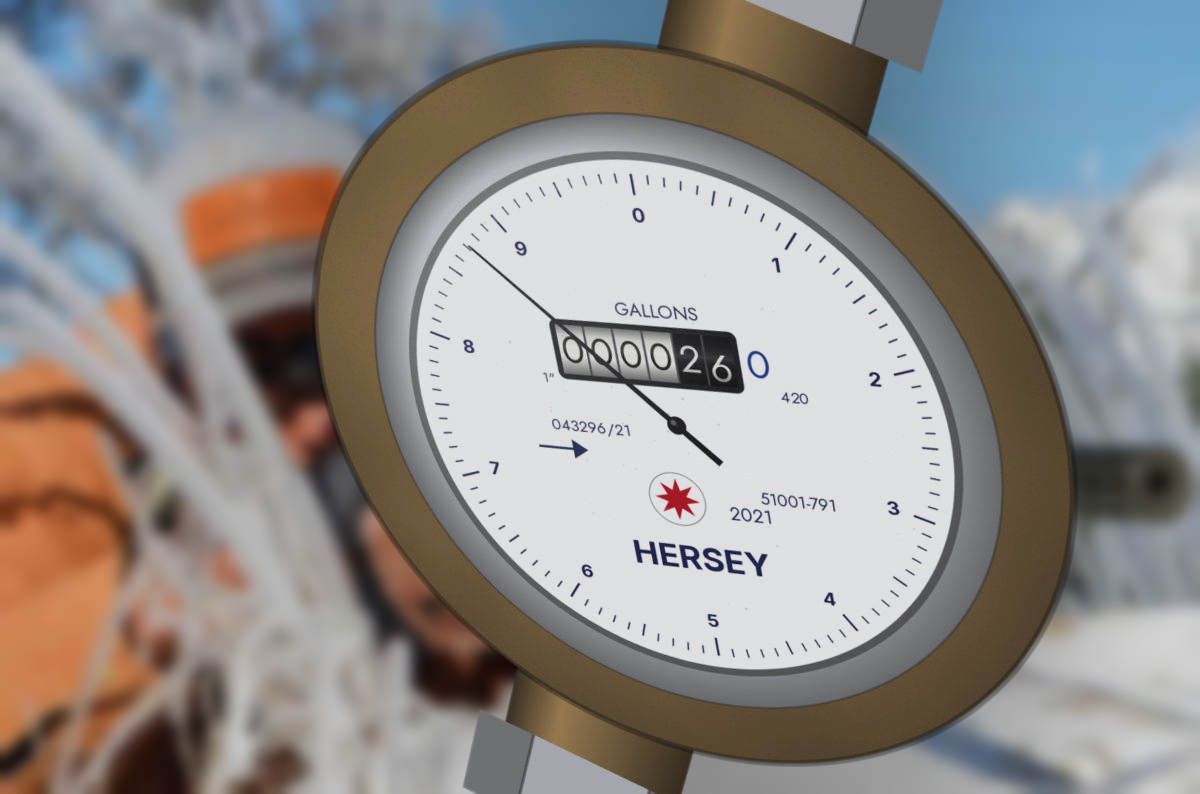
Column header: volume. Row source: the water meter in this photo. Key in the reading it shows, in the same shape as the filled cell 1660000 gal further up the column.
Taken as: 258.7 gal
